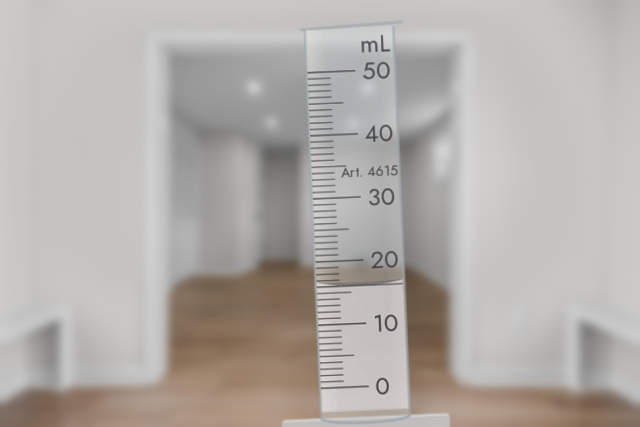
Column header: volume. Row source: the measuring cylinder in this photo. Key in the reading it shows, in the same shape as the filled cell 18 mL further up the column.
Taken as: 16 mL
